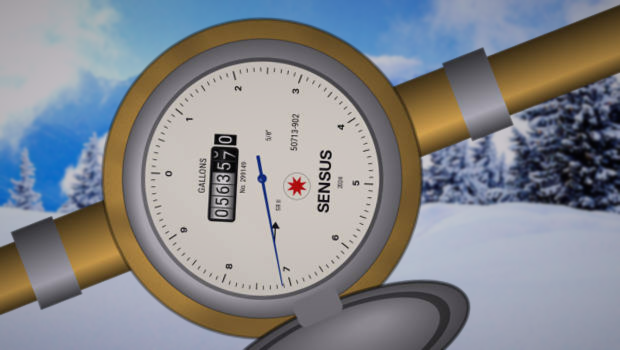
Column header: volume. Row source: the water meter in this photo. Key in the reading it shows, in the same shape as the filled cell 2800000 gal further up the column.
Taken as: 563567.1 gal
